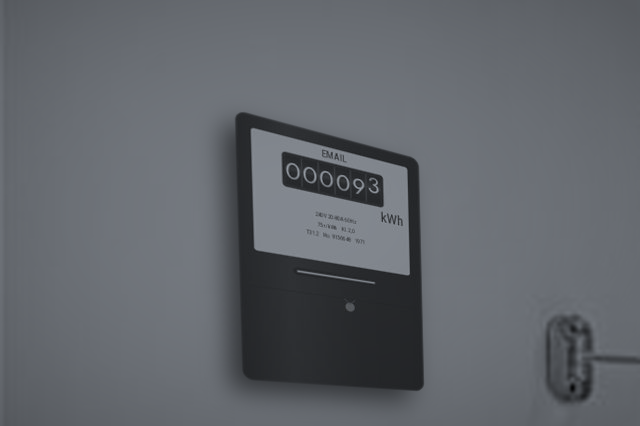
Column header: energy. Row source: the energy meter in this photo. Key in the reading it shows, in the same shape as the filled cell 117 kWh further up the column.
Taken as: 93 kWh
